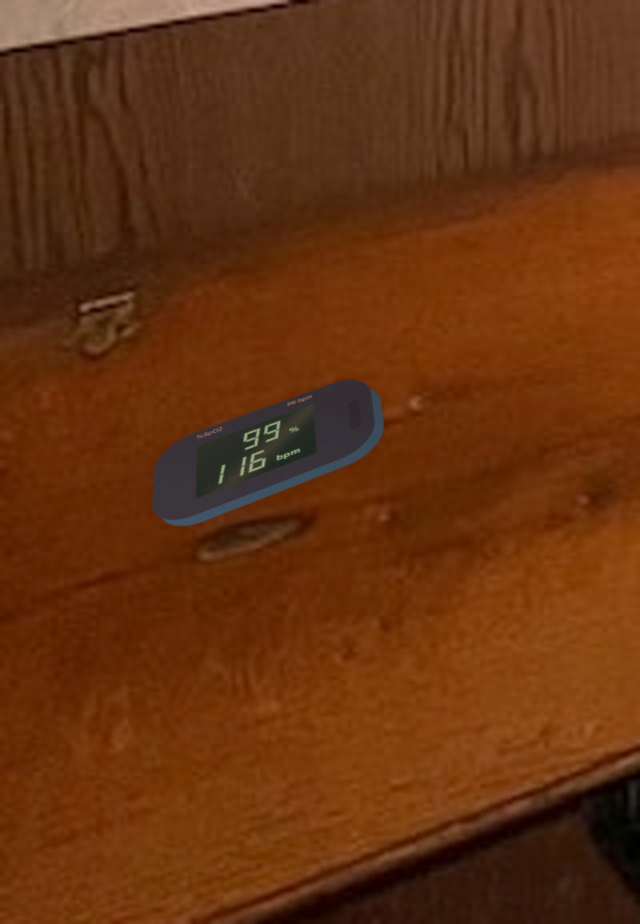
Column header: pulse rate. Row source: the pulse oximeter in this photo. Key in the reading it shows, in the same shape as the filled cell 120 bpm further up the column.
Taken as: 116 bpm
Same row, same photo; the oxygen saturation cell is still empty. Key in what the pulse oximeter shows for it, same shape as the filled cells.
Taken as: 99 %
